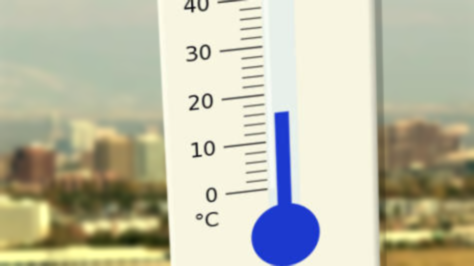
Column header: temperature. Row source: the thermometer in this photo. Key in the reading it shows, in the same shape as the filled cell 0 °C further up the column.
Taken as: 16 °C
